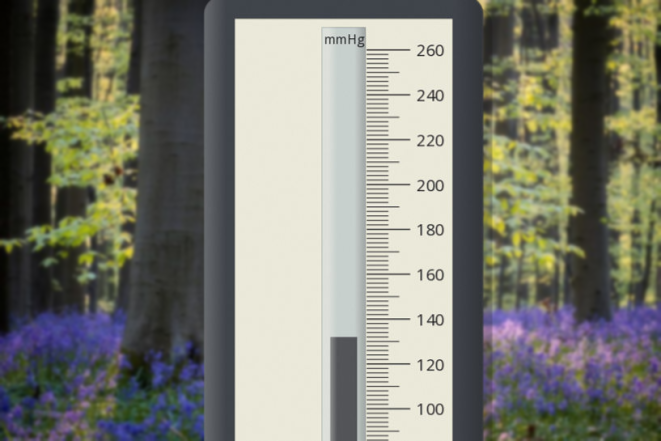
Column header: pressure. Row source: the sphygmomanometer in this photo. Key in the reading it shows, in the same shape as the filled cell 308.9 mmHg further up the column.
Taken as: 132 mmHg
